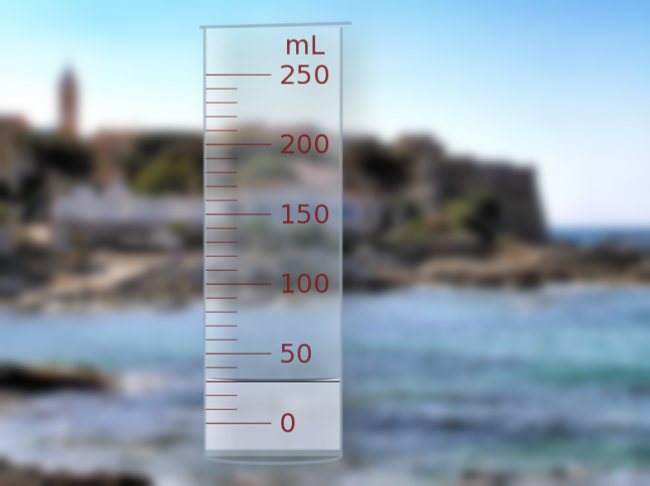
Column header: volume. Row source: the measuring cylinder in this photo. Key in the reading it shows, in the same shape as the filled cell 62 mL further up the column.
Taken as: 30 mL
